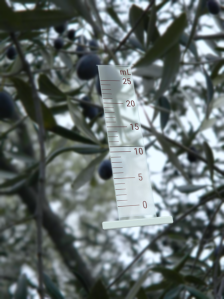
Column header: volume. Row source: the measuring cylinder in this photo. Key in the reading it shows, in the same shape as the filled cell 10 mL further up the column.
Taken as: 11 mL
